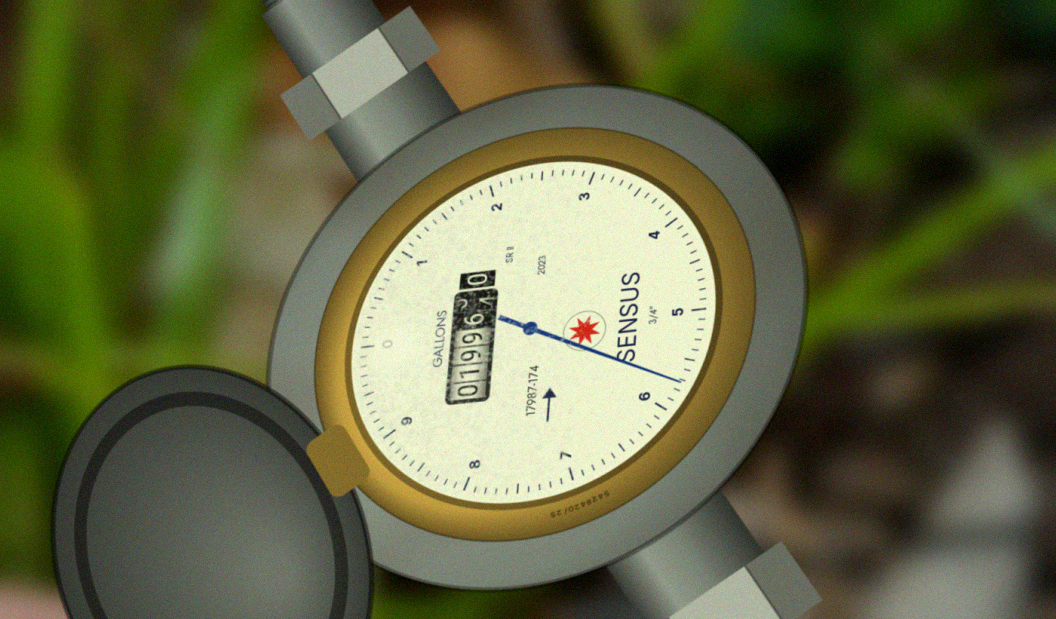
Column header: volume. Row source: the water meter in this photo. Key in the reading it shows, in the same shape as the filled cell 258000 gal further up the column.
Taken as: 199635.7 gal
